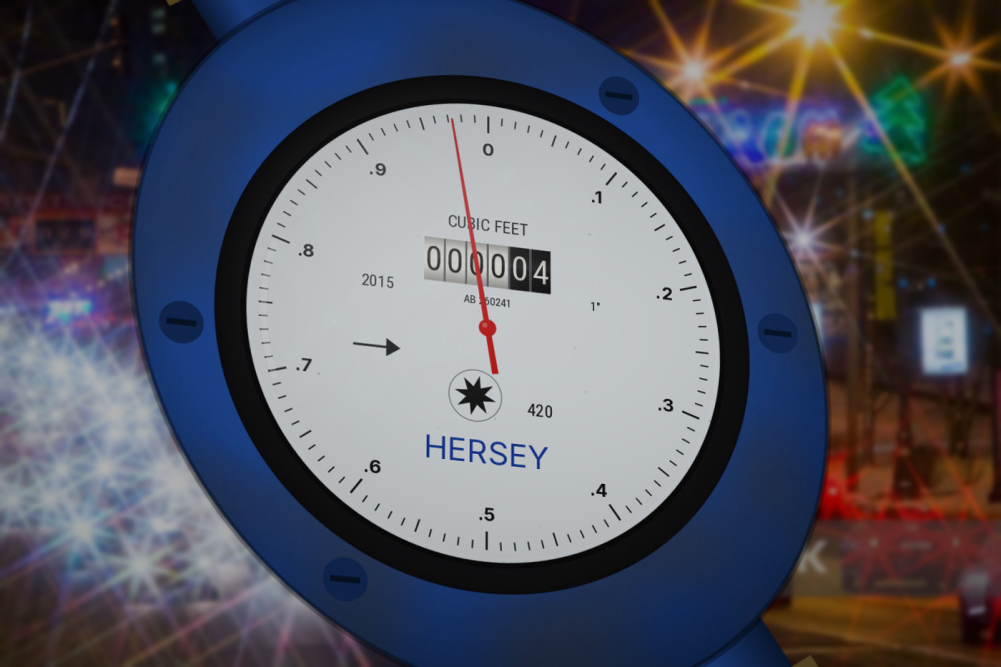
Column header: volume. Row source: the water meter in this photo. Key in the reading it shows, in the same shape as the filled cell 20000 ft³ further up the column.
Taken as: 3.97 ft³
